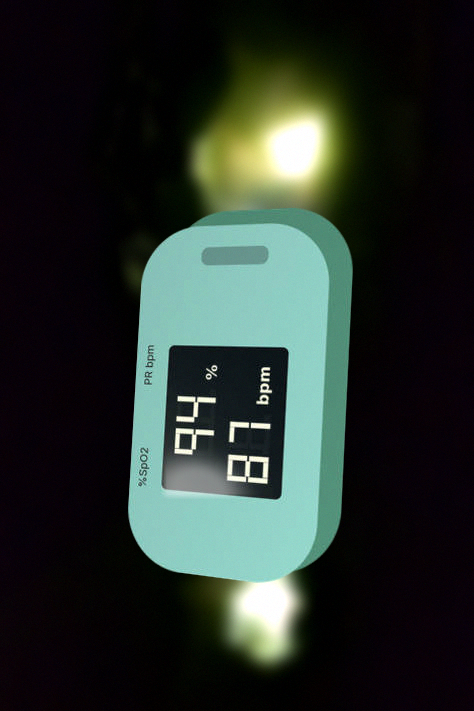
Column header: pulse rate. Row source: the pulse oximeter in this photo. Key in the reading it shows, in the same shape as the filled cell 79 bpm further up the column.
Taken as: 87 bpm
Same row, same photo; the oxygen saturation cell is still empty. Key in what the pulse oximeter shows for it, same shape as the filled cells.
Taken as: 94 %
